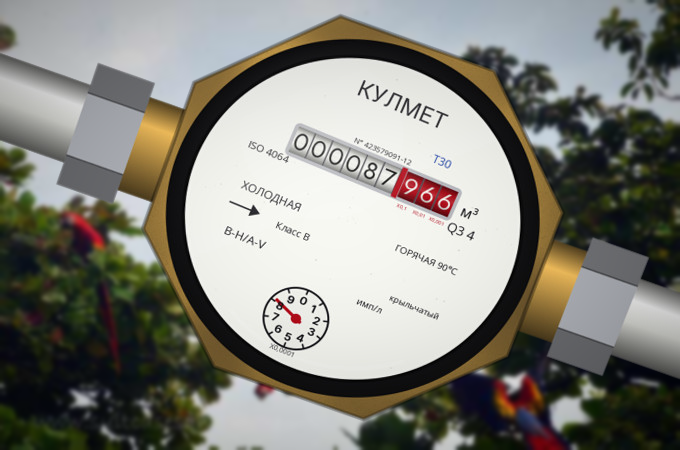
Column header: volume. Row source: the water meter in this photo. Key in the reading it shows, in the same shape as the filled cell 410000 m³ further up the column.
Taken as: 87.9668 m³
